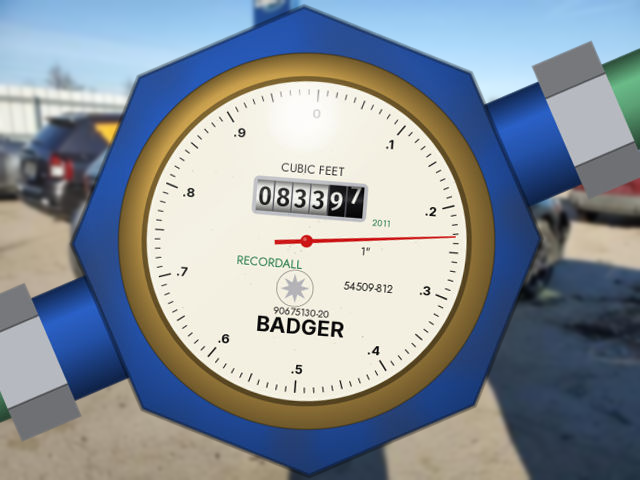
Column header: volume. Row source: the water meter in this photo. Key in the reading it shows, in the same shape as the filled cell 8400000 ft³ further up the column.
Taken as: 83397.23 ft³
